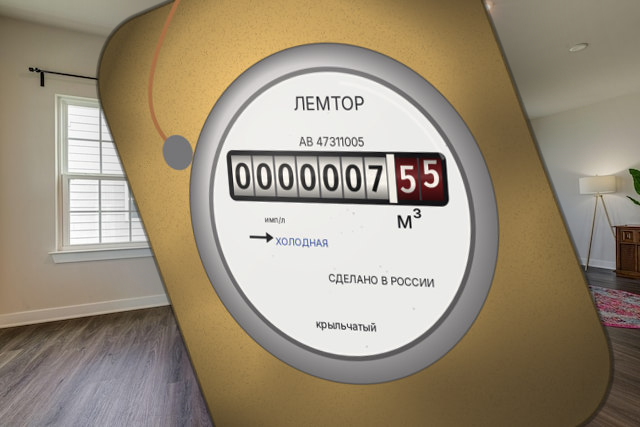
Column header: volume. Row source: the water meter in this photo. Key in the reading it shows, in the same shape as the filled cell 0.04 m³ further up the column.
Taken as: 7.55 m³
